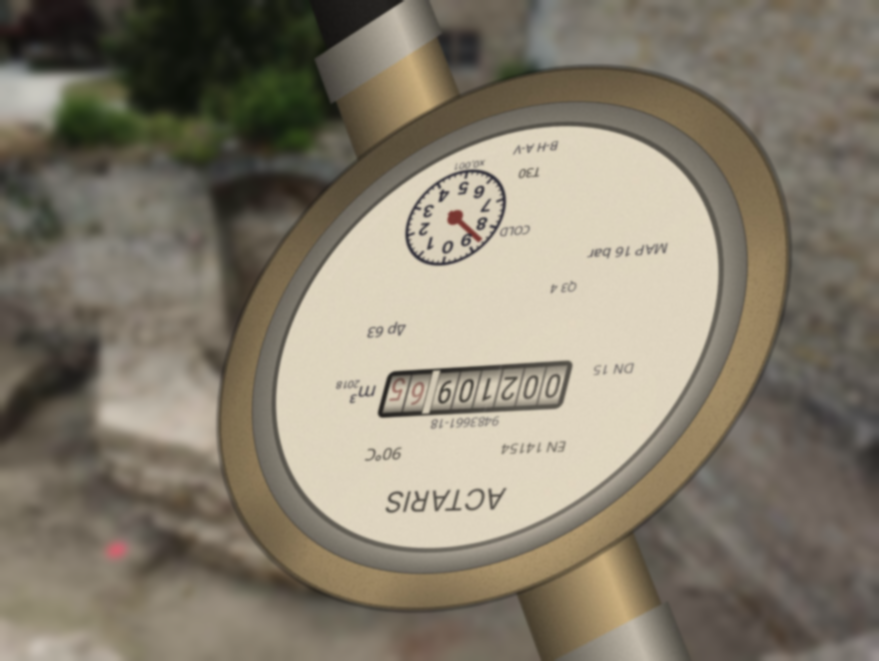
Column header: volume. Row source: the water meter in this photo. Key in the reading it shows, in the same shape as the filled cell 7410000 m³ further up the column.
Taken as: 2109.648 m³
